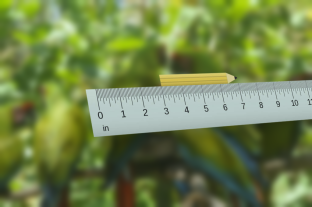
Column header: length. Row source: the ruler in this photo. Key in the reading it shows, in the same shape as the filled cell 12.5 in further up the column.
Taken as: 4 in
